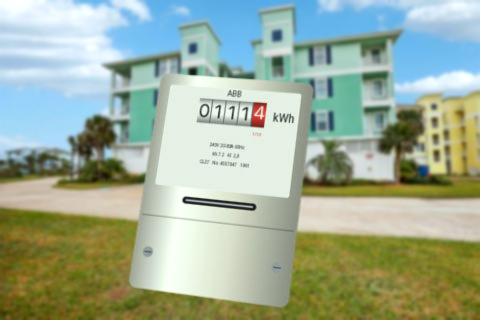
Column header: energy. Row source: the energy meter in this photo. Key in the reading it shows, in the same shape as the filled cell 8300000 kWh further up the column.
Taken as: 111.4 kWh
